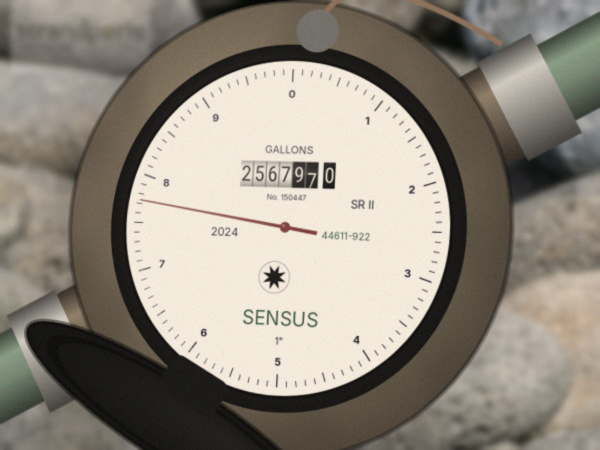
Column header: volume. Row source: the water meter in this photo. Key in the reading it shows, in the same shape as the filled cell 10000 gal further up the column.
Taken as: 2567967.7 gal
